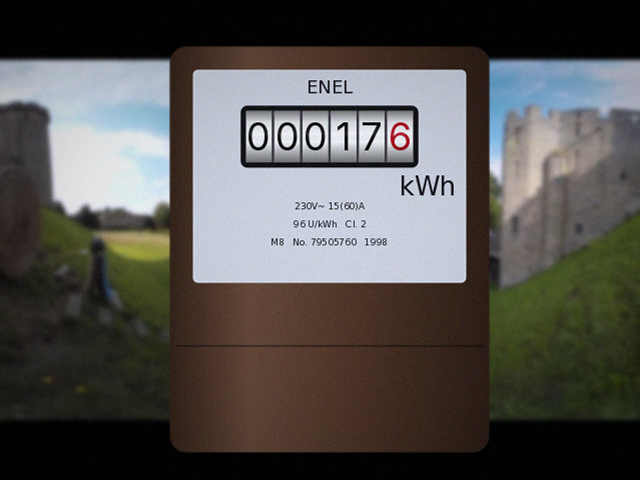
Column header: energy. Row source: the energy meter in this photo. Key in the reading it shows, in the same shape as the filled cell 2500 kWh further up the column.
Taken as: 17.6 kWh
